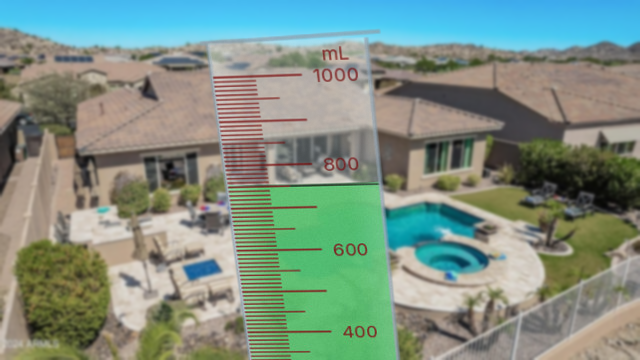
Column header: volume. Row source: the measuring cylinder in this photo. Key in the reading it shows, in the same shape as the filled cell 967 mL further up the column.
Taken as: 750 mL
